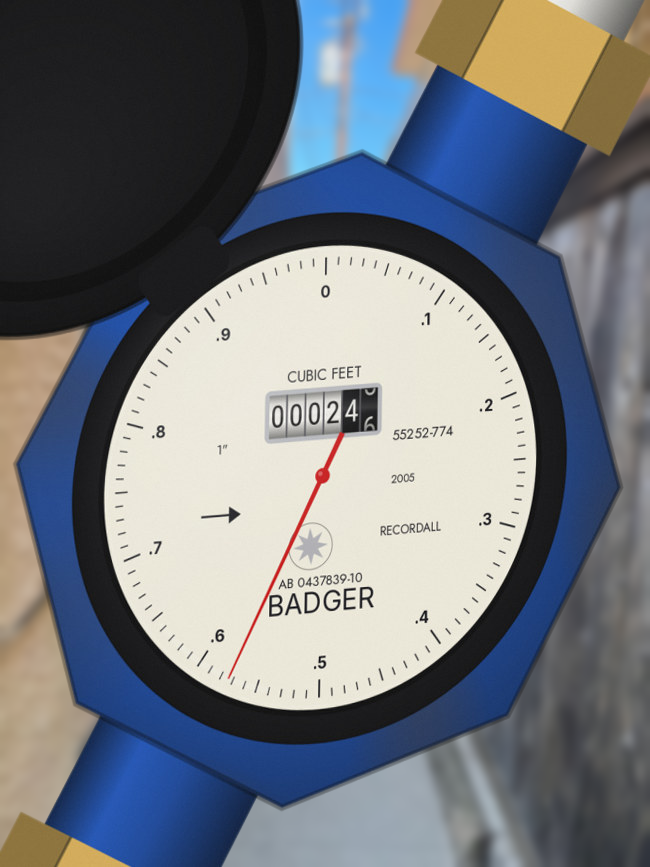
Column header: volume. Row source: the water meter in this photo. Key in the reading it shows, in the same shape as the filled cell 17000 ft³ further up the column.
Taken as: 245.57 ft³
